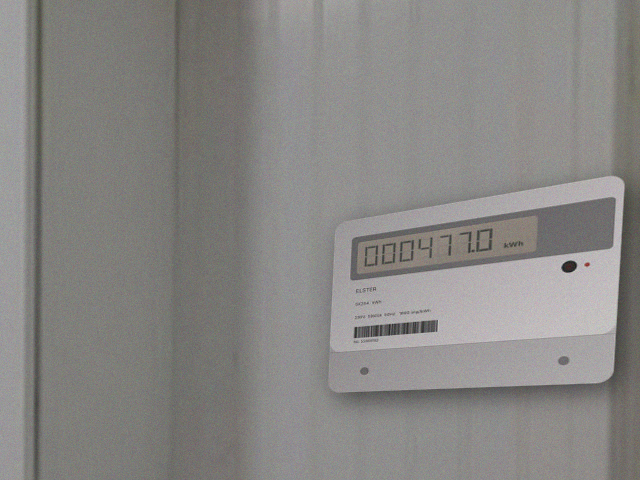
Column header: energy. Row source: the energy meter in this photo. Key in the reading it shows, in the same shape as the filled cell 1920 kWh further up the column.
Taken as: 477.0 kWh
